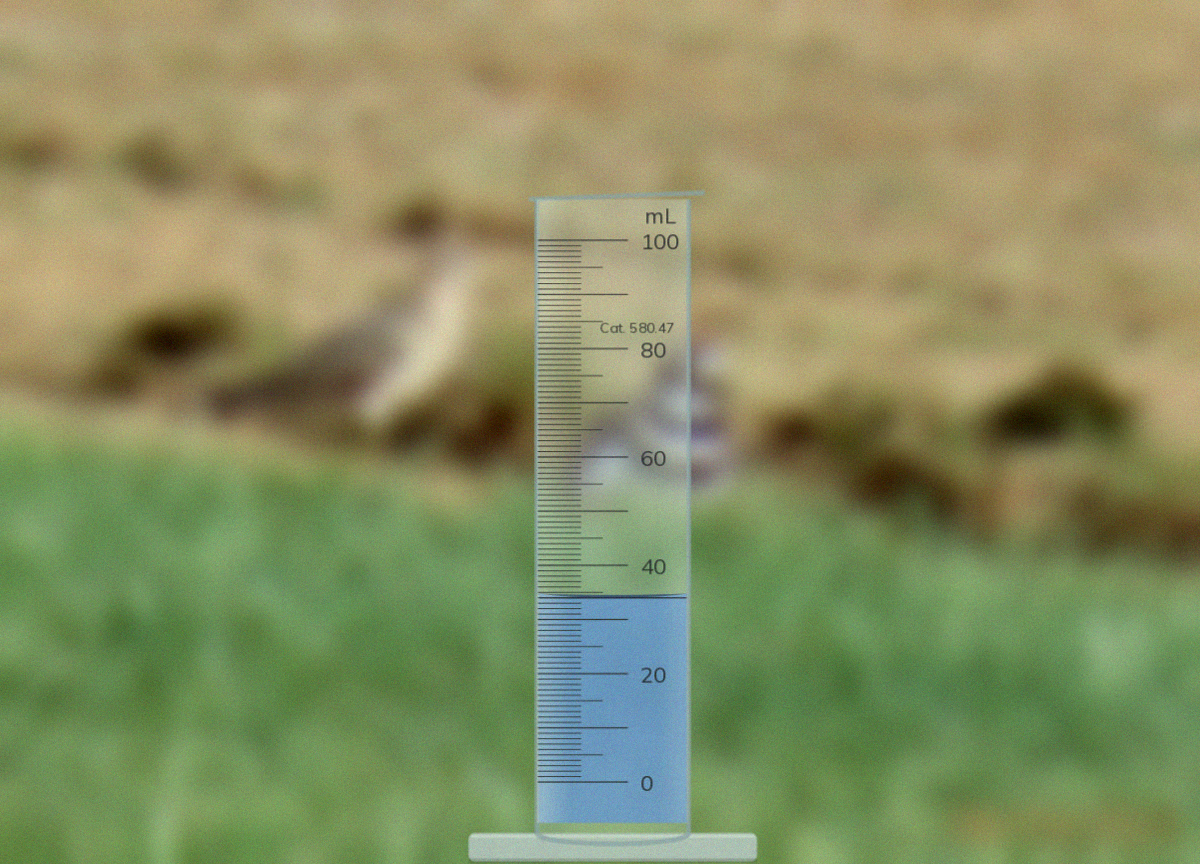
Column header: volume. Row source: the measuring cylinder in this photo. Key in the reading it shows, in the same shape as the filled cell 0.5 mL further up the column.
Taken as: 34 mL
